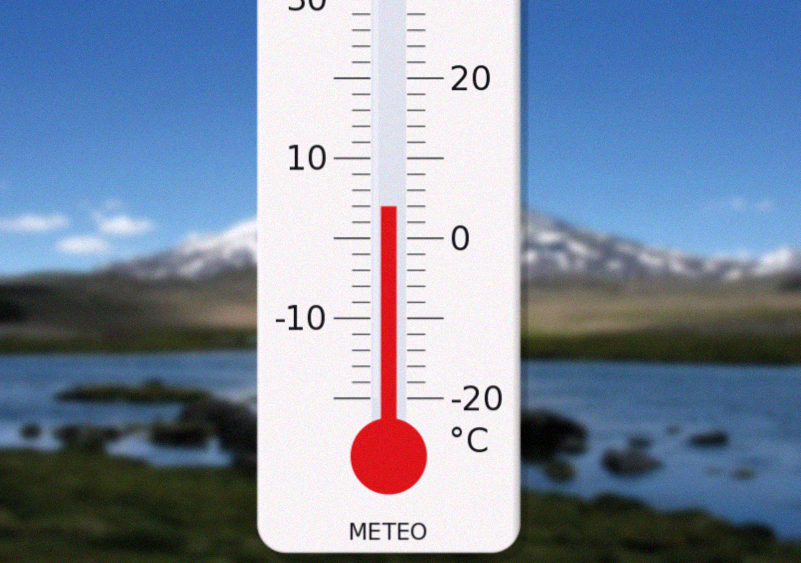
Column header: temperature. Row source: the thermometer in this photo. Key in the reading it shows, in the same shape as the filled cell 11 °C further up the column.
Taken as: 4 °C
